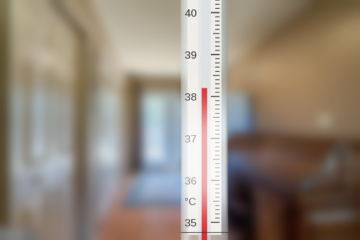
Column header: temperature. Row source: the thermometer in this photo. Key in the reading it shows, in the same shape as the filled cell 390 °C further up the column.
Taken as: 38.2 °C
